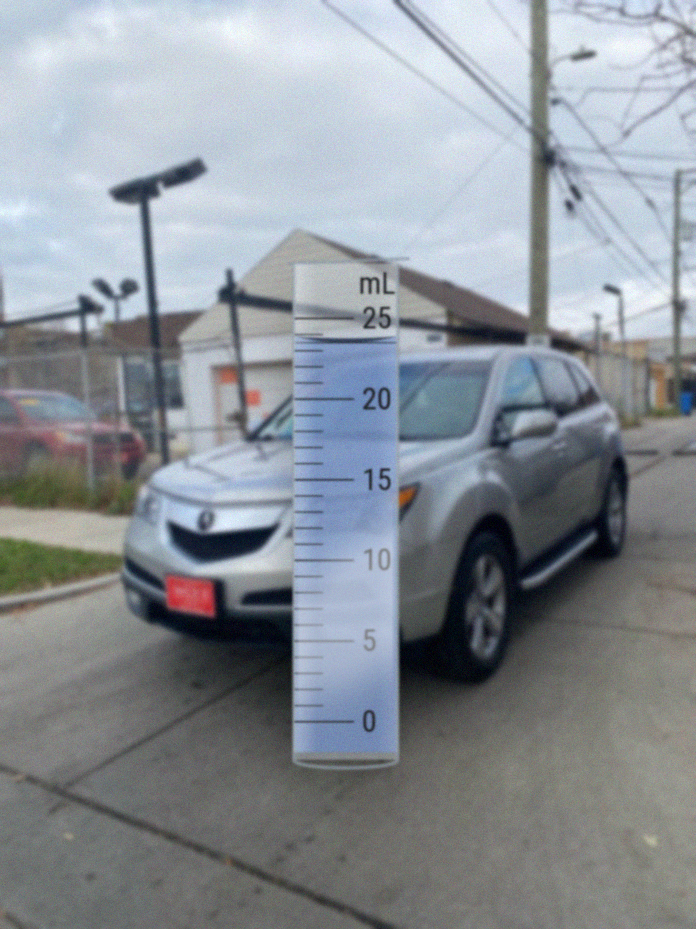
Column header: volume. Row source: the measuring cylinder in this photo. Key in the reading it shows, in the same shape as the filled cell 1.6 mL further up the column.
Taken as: 23.5 mL
